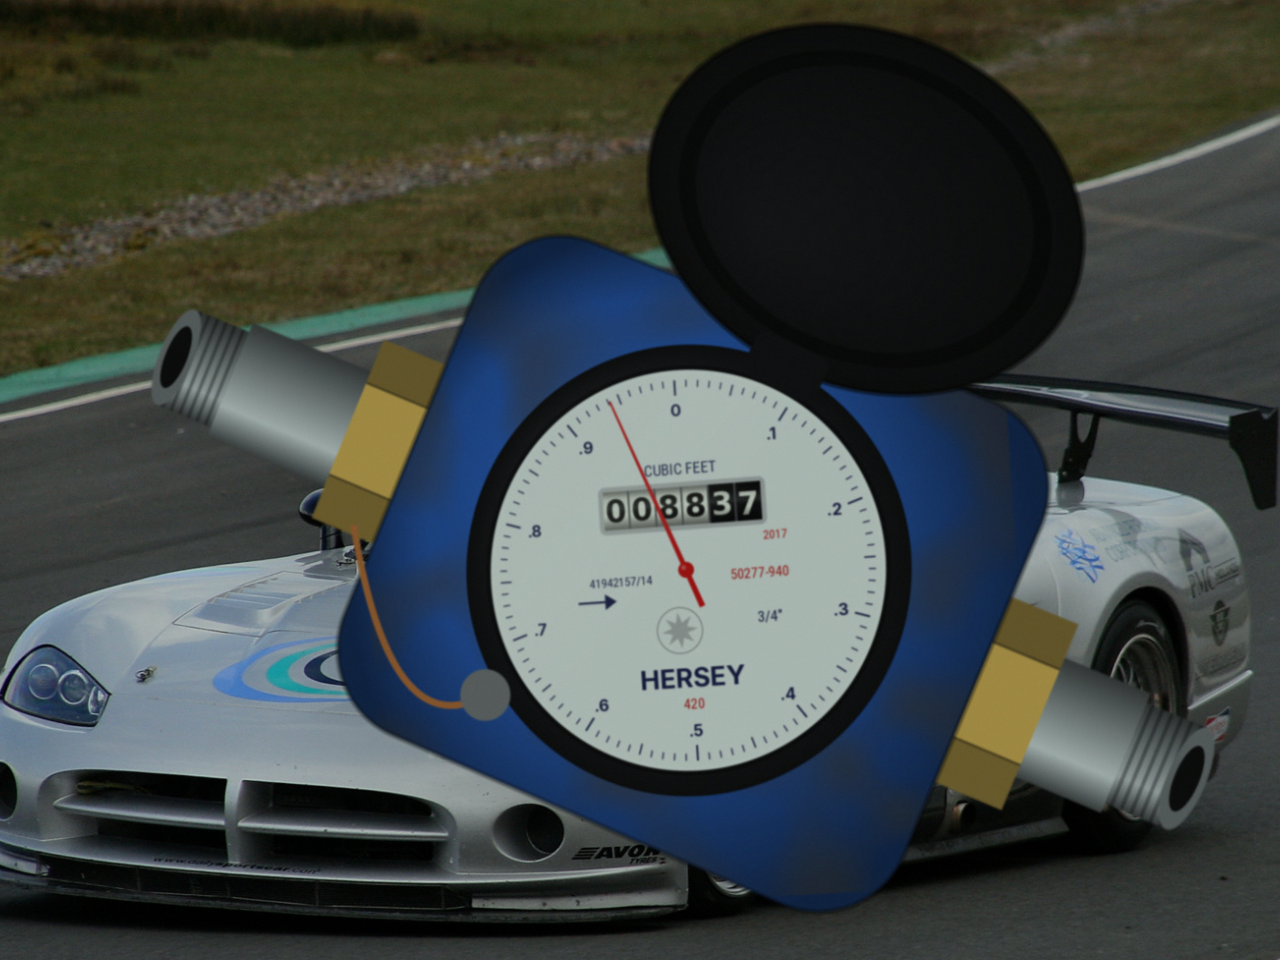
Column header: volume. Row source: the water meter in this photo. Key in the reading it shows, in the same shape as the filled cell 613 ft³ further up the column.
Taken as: 8836.94 ft³
